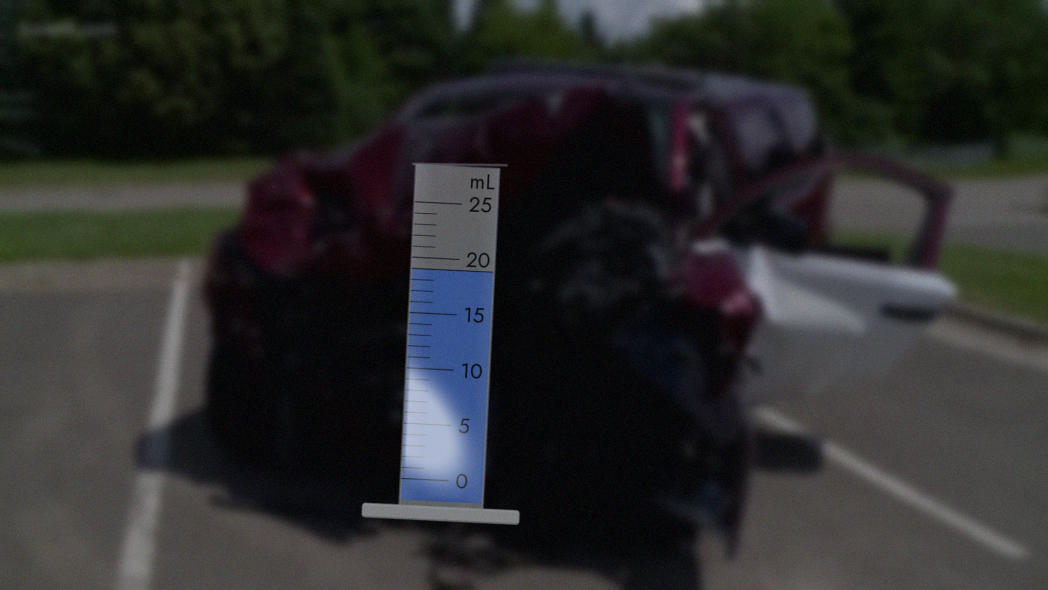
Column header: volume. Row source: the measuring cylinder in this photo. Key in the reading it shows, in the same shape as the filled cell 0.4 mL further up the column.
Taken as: 19 mL
